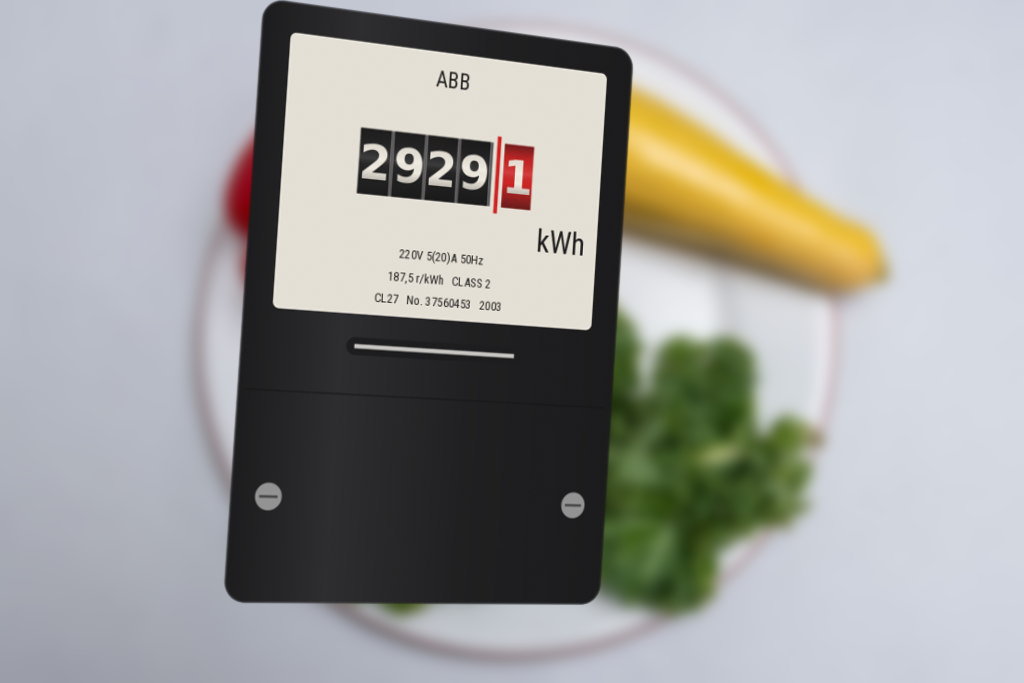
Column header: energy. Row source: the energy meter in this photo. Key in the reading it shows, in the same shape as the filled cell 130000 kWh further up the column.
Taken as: 2929.1 kWh
